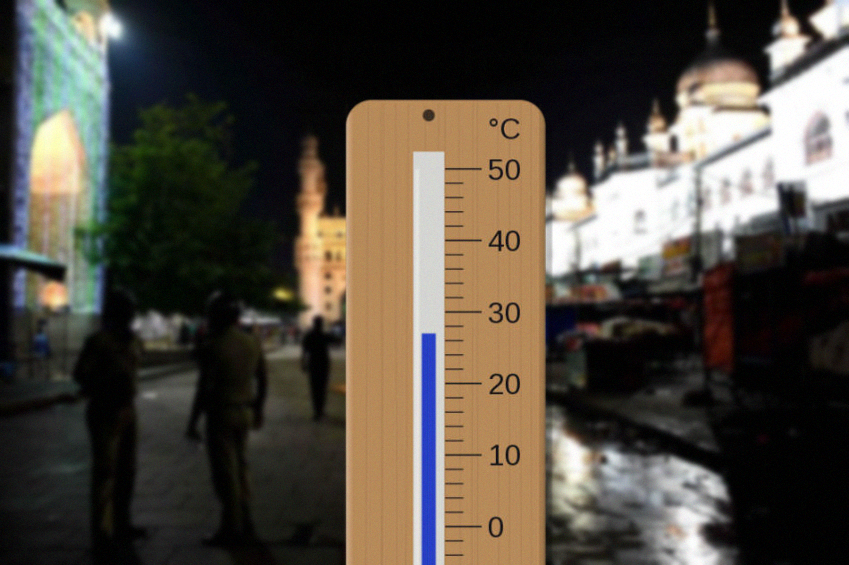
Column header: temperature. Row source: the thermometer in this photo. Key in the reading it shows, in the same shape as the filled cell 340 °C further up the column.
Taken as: 27 °C
